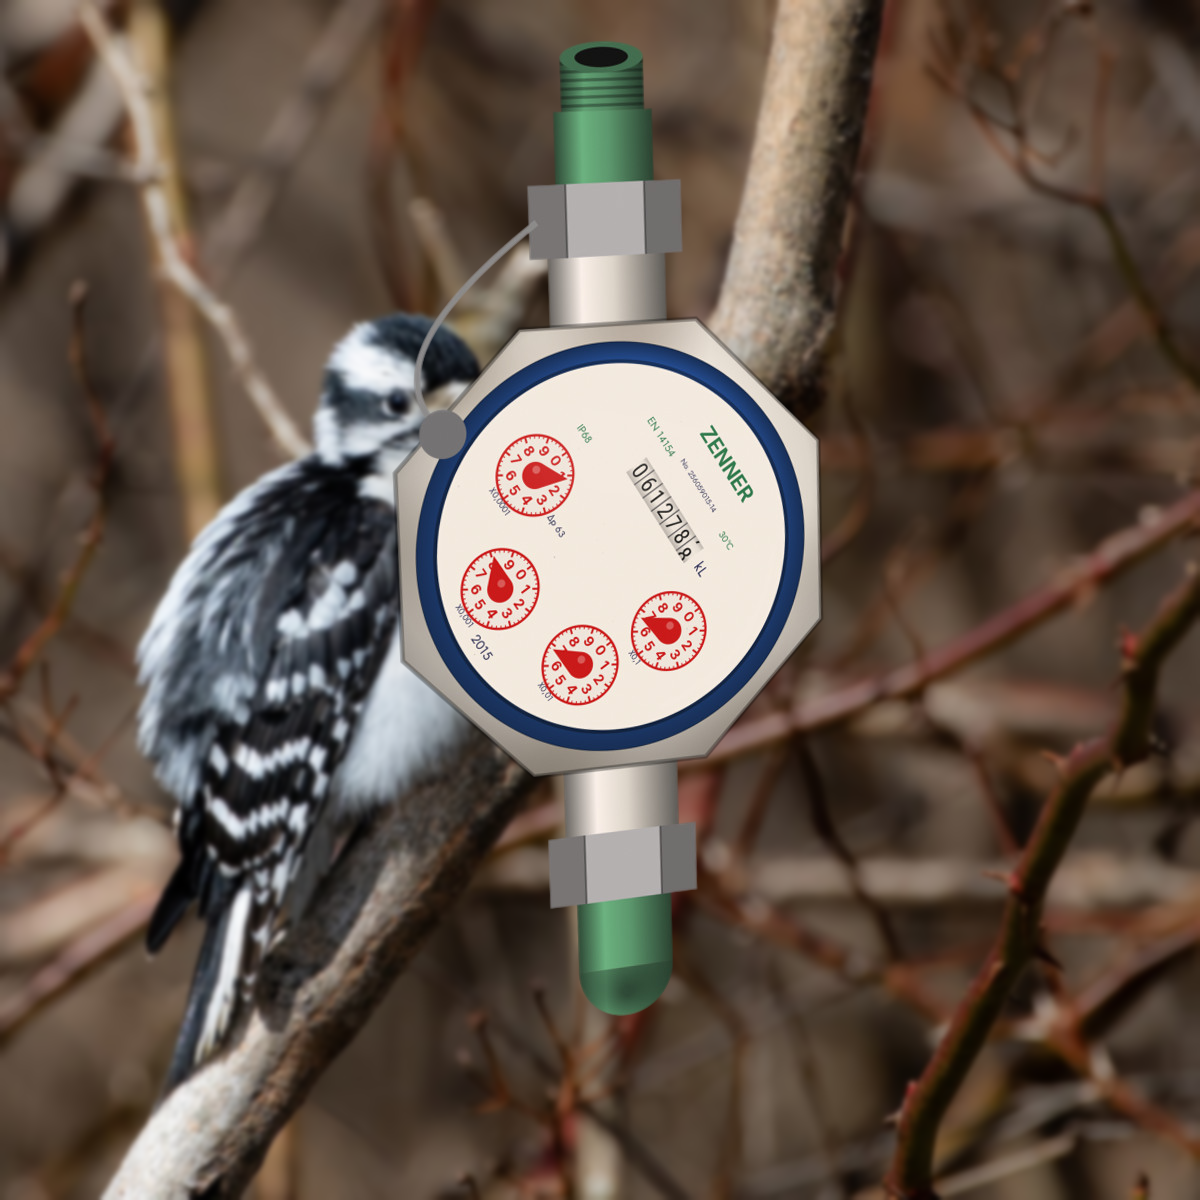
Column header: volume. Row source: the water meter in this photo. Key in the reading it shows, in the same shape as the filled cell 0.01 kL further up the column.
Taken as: 612787.6681 kL
